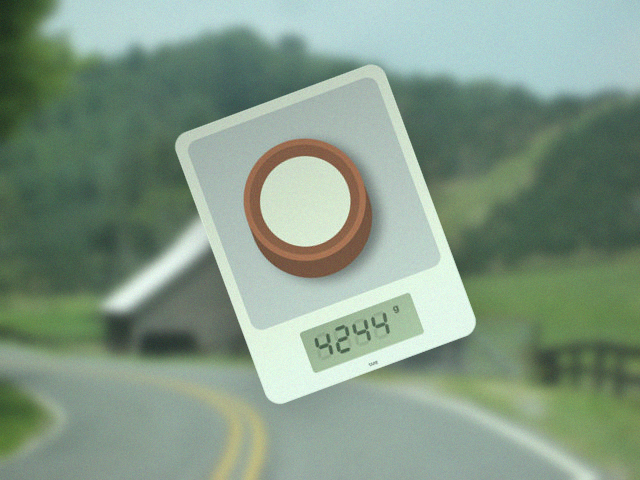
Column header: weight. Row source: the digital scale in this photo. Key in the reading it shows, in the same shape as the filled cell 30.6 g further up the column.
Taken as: 4244 g
